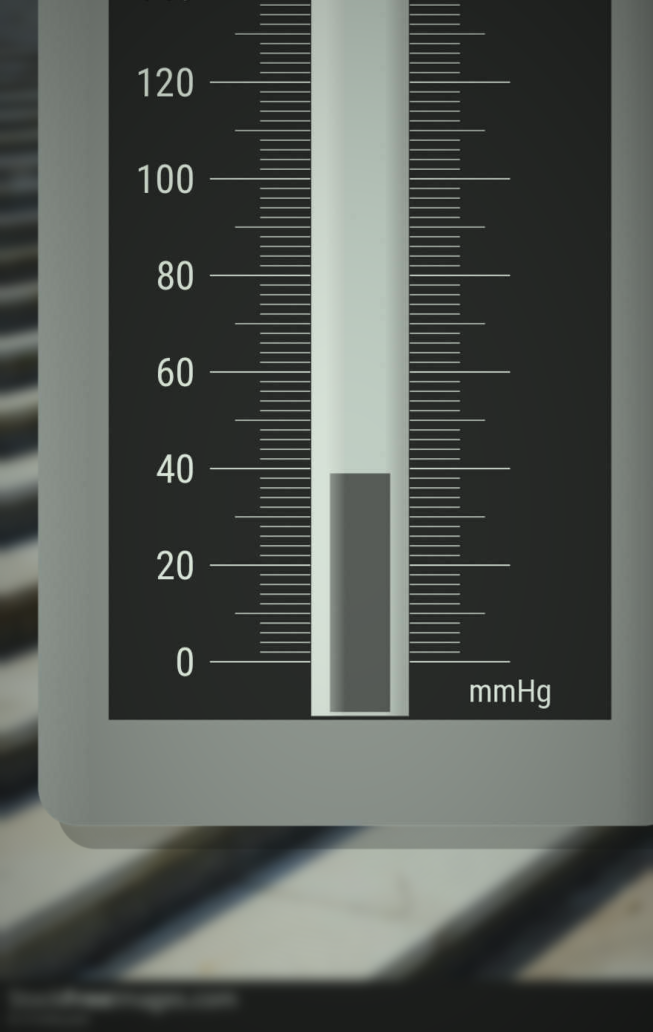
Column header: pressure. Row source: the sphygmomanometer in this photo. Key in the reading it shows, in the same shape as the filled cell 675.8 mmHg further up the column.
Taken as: 39 mmHg
